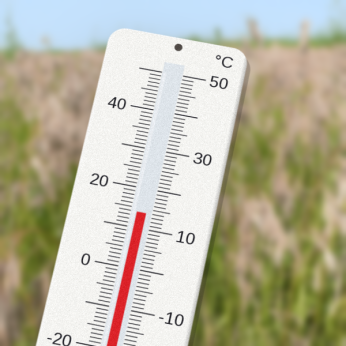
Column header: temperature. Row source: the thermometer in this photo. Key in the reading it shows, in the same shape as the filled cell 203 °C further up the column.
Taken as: 14 °C
